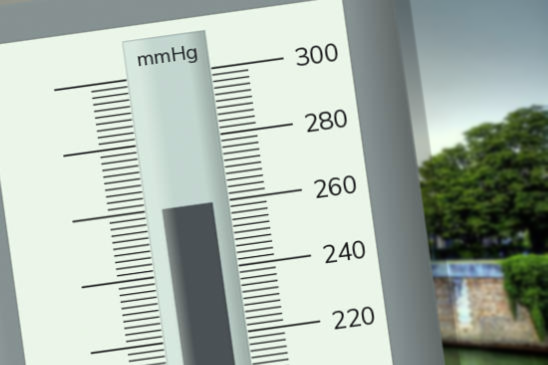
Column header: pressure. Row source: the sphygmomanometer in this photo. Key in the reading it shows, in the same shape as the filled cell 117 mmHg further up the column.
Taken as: 260 mmHg
